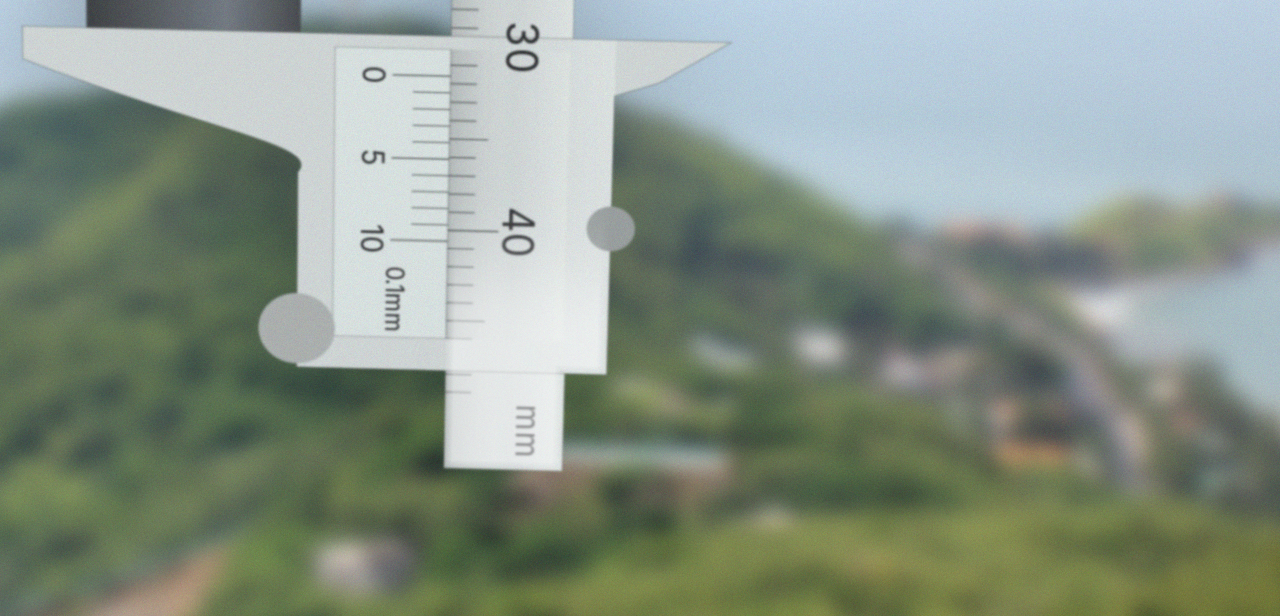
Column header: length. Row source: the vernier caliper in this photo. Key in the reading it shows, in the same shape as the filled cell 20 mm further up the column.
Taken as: 31.6 mm
